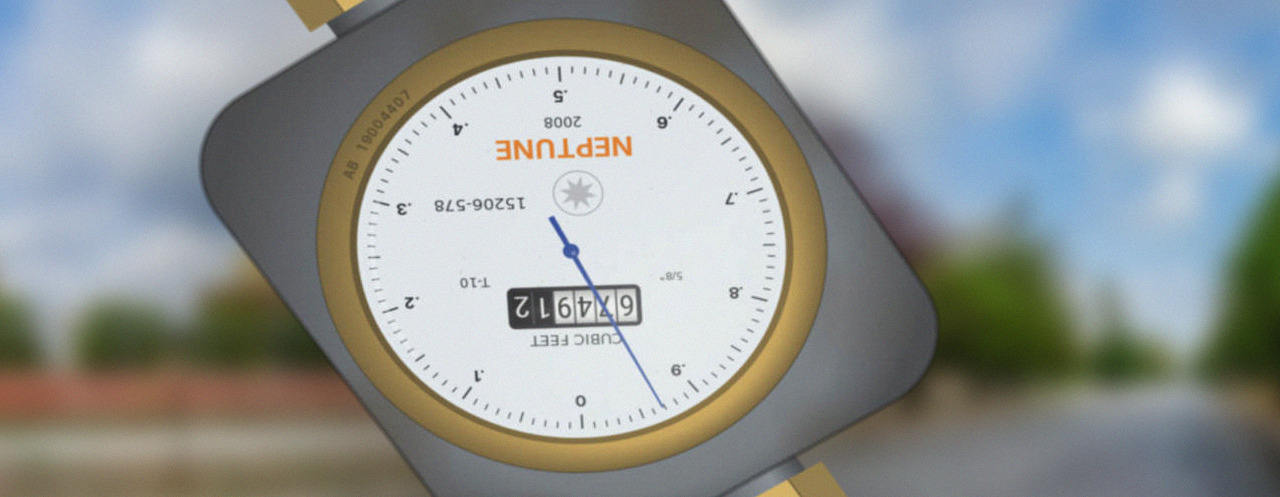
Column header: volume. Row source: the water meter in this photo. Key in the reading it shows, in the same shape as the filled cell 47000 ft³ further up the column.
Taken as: 674911.93 ft³
